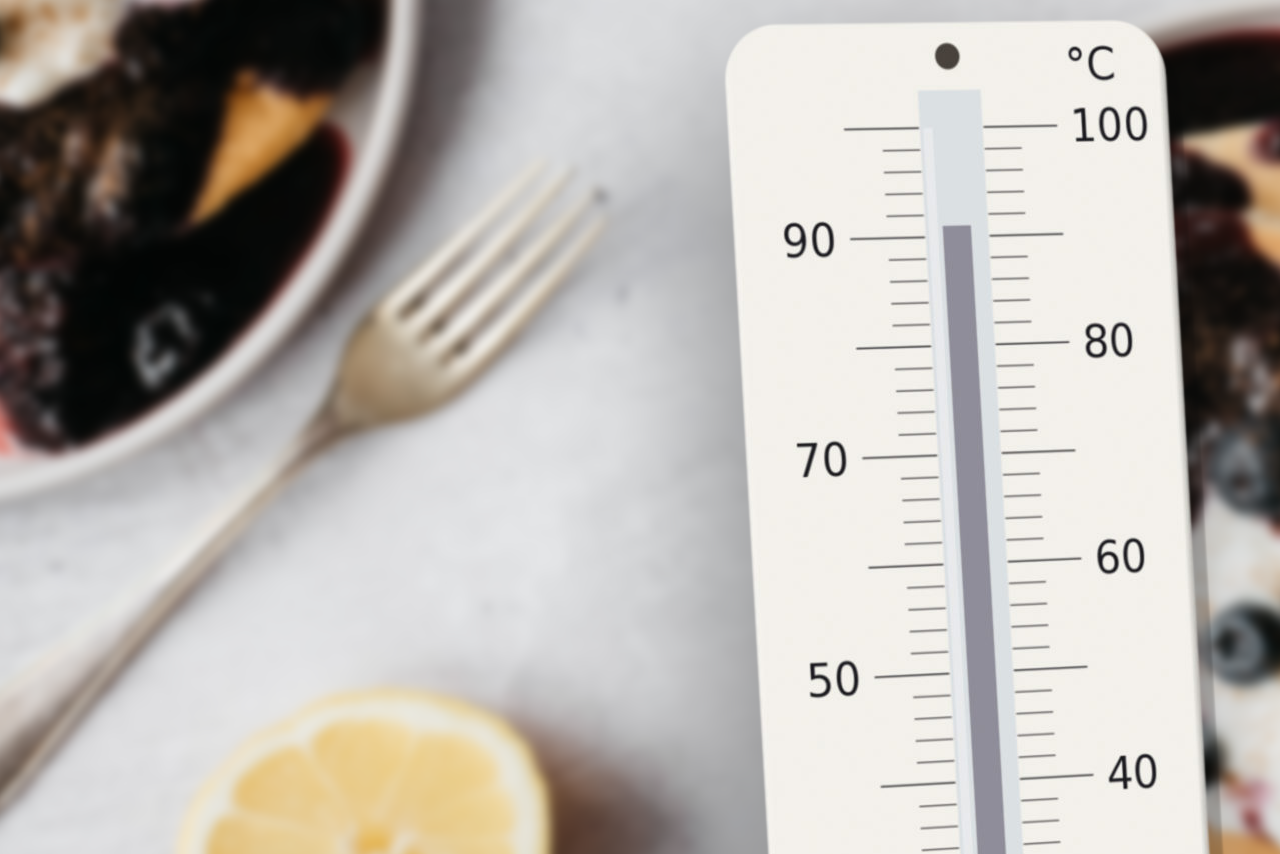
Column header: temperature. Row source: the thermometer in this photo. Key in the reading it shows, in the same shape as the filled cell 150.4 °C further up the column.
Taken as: 91 °C
